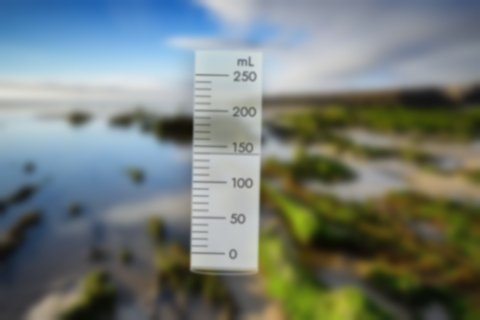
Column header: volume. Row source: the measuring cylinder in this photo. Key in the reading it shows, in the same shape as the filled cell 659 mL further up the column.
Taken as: 140 mL
